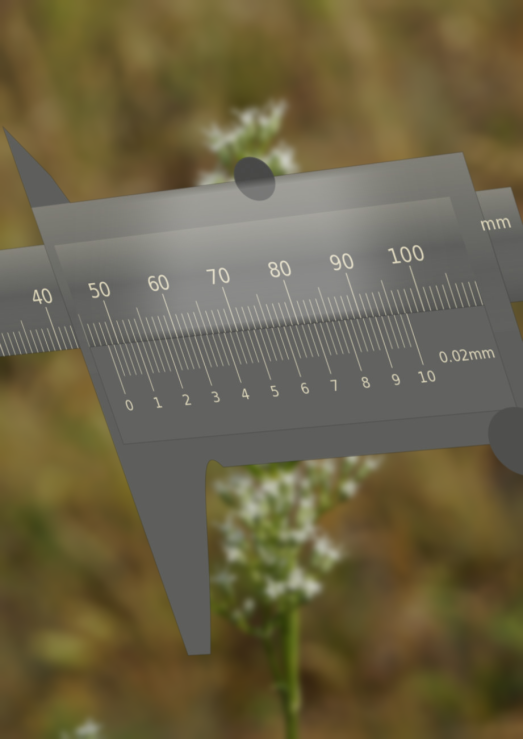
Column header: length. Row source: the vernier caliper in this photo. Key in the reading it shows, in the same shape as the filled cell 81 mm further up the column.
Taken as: 48.2 mm
